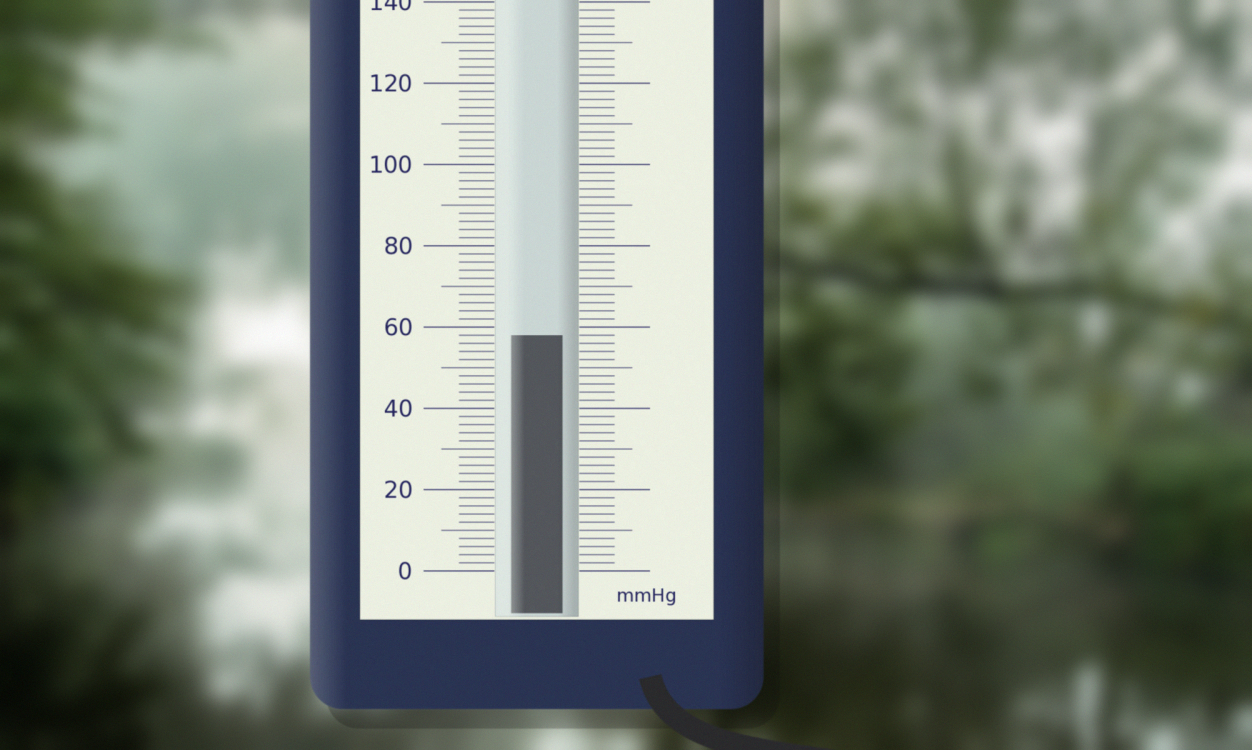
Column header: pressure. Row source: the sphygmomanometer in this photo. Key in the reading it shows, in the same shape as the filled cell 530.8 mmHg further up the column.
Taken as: 58 mmHg
